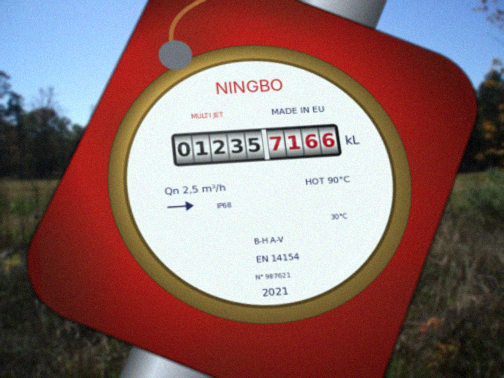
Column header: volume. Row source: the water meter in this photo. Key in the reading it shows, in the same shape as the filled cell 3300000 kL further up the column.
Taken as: 1235.7166 kL
